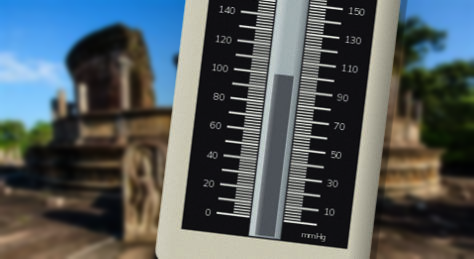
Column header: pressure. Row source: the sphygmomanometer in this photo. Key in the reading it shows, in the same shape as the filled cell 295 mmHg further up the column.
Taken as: 100 mmHg
